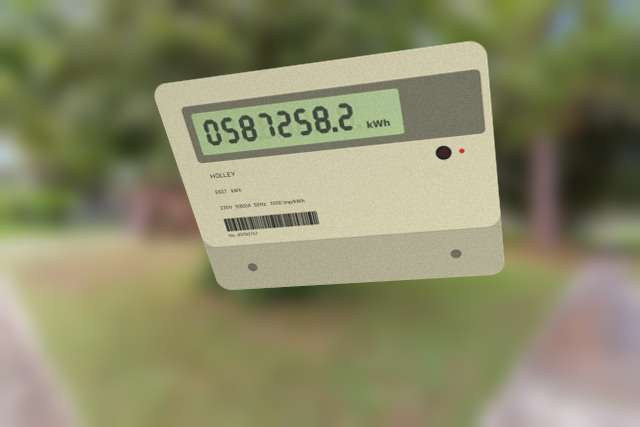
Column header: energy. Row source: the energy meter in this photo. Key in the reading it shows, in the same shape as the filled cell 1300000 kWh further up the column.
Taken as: 587258.2 kWh
